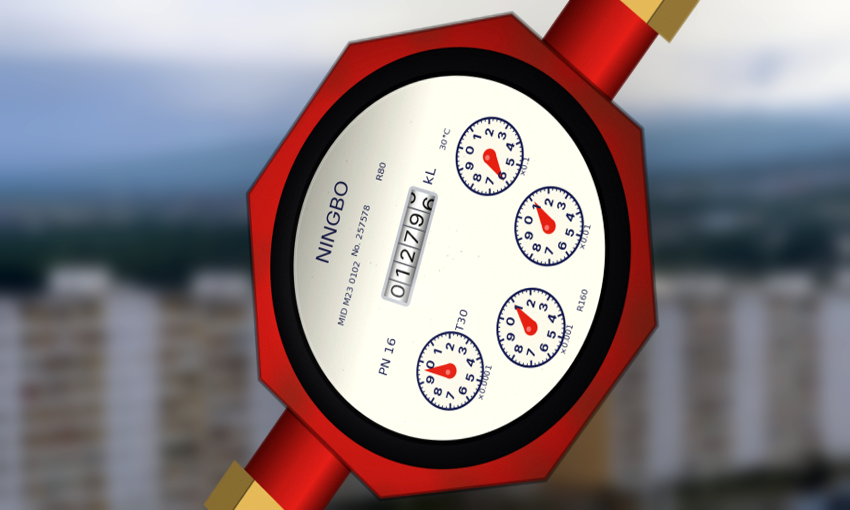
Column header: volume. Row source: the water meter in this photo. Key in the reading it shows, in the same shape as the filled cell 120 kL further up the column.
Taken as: 12795.6109 kL
